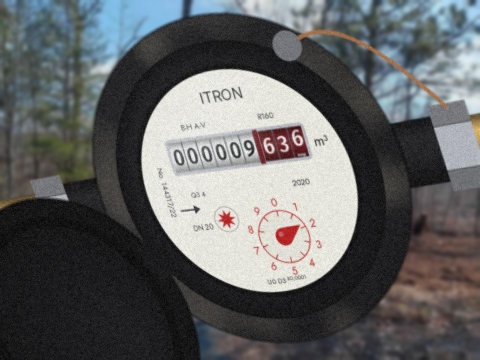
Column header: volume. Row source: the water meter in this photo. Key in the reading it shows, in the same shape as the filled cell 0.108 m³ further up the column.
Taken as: 9.6361 m³
